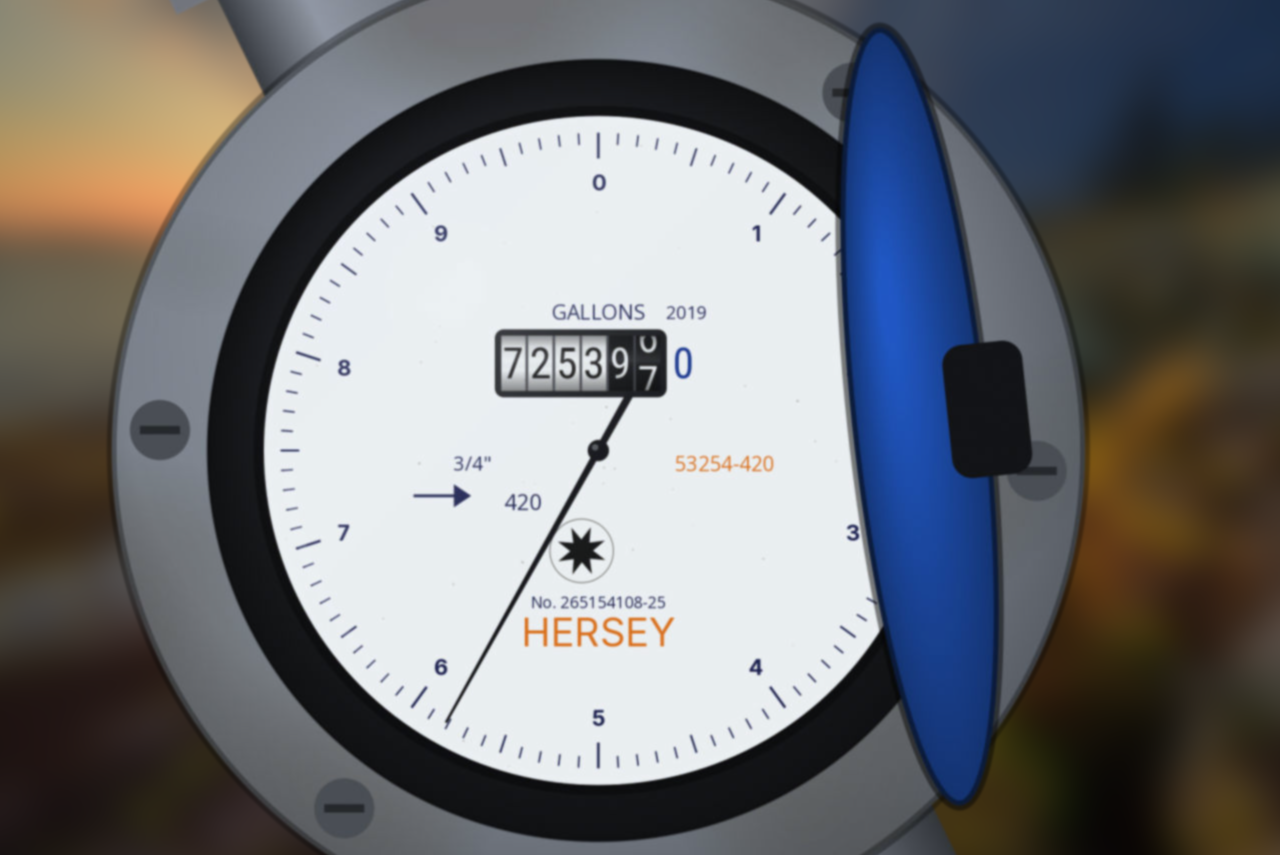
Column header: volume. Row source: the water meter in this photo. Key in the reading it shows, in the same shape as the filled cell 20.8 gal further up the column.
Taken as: 7253965.8 gal
